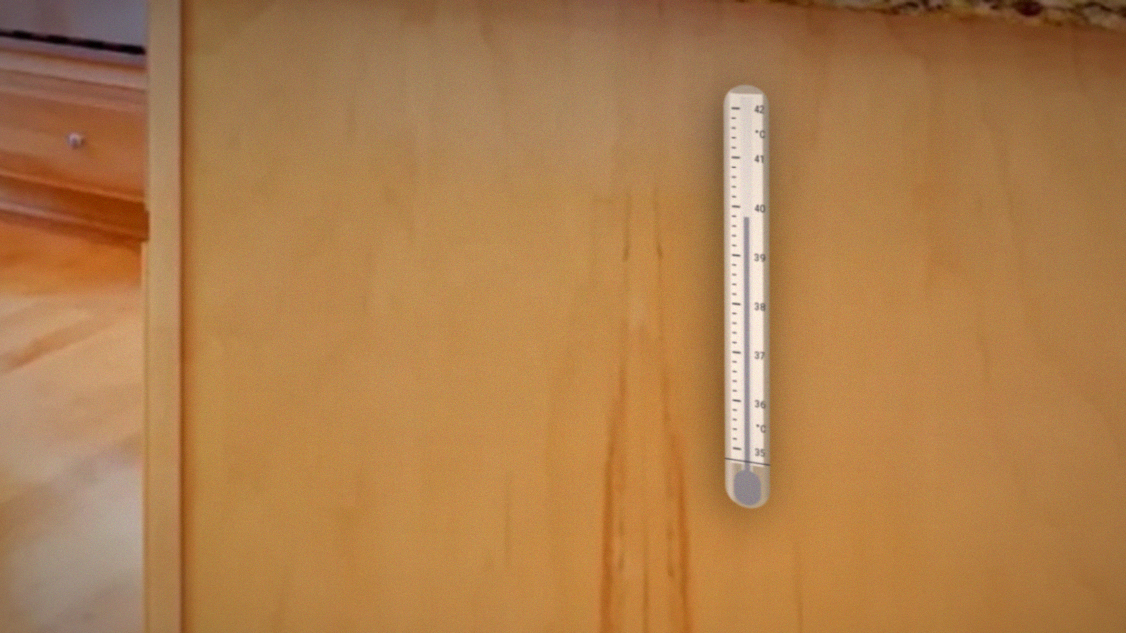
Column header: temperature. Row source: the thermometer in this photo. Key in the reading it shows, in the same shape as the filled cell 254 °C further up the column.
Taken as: 39.8 °C
